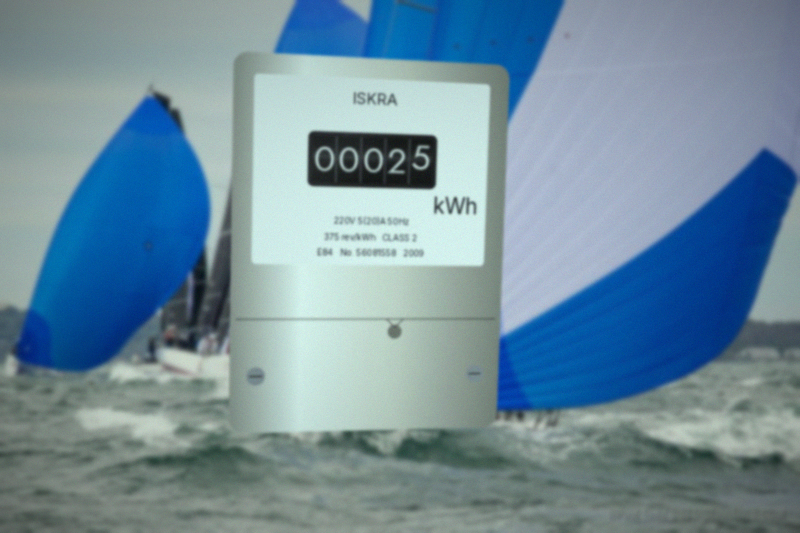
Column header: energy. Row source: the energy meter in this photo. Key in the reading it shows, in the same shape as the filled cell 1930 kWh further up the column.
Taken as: 25 kWh
